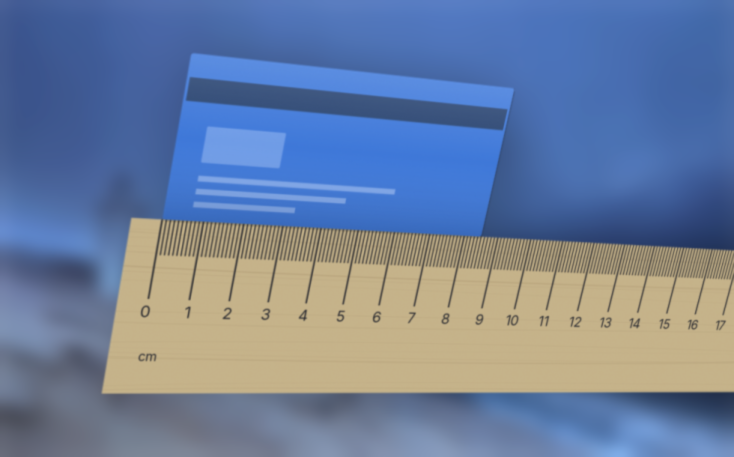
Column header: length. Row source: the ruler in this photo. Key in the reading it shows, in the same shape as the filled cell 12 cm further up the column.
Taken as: 8.5 cm
